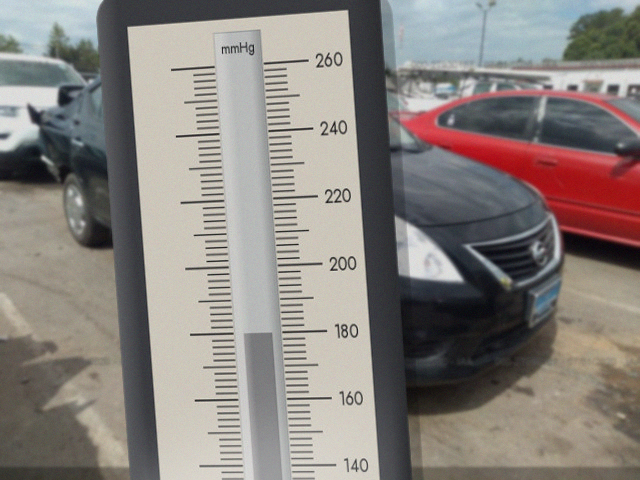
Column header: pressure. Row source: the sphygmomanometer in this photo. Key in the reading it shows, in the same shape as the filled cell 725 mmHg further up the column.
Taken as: 180 mmHg
